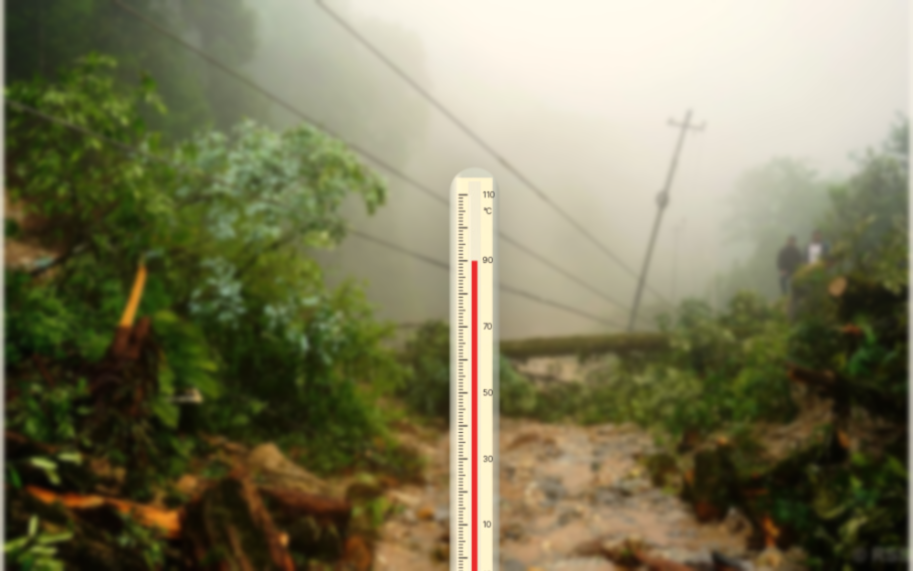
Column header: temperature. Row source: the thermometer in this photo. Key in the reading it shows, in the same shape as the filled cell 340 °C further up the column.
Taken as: 90 °C
